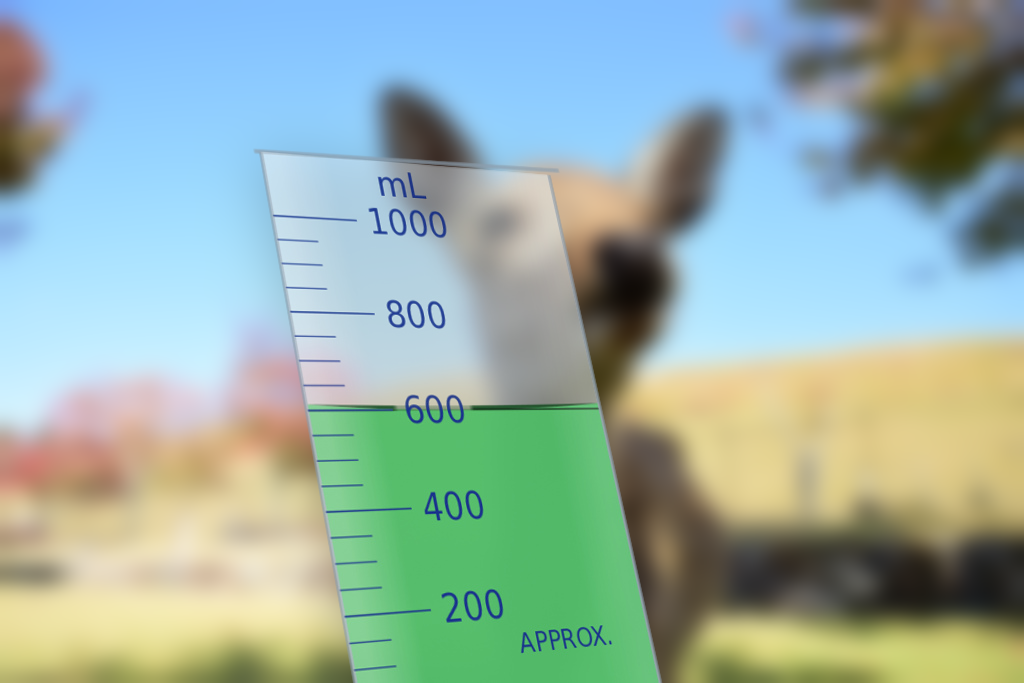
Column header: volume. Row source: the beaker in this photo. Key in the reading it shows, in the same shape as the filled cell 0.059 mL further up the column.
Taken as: 600 mL
